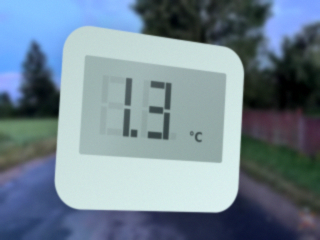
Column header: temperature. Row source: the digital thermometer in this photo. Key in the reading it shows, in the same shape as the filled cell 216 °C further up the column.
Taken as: 1.3 °C
